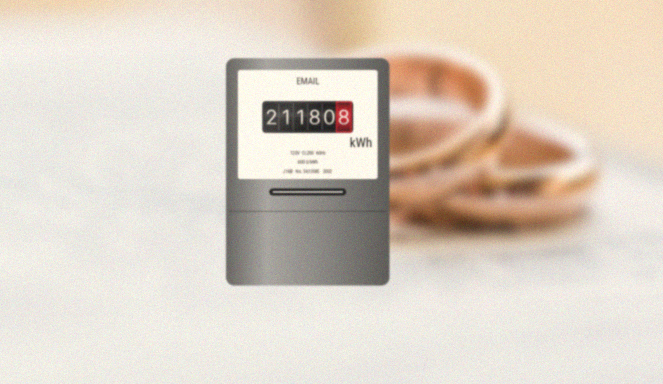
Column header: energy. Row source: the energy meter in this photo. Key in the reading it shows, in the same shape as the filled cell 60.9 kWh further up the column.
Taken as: 21180.8 kWh
